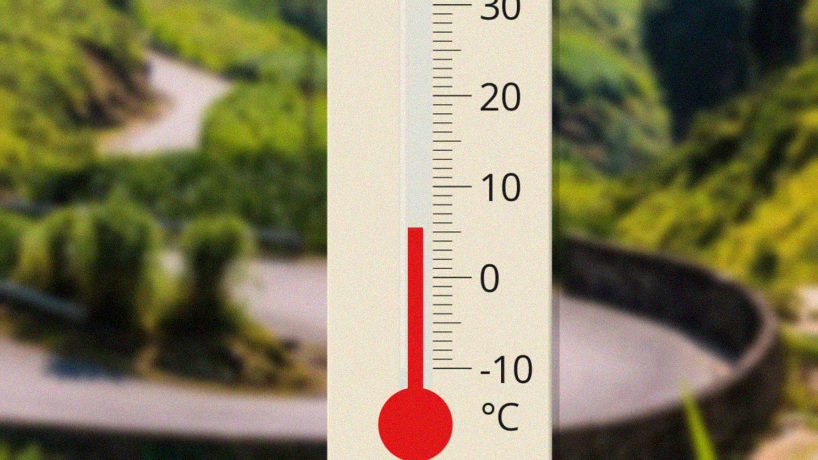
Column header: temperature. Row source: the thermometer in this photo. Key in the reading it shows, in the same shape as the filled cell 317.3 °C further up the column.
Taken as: 5.5 °C
